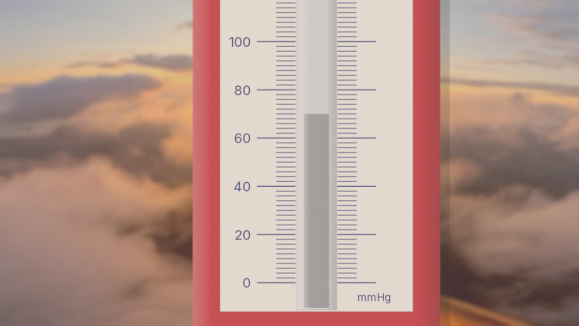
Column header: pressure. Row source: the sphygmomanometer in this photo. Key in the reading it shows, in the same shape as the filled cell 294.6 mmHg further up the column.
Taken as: 70 mmHg
